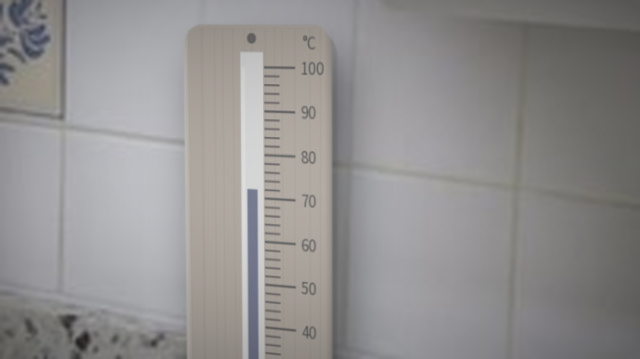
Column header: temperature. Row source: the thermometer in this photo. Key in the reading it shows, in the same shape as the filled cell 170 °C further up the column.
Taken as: 72 °C
